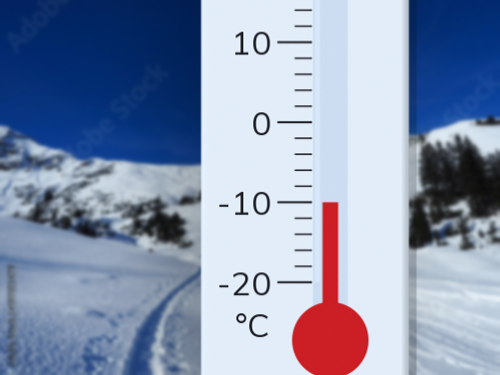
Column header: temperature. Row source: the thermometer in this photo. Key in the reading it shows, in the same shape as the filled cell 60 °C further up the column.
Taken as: -10 °C
